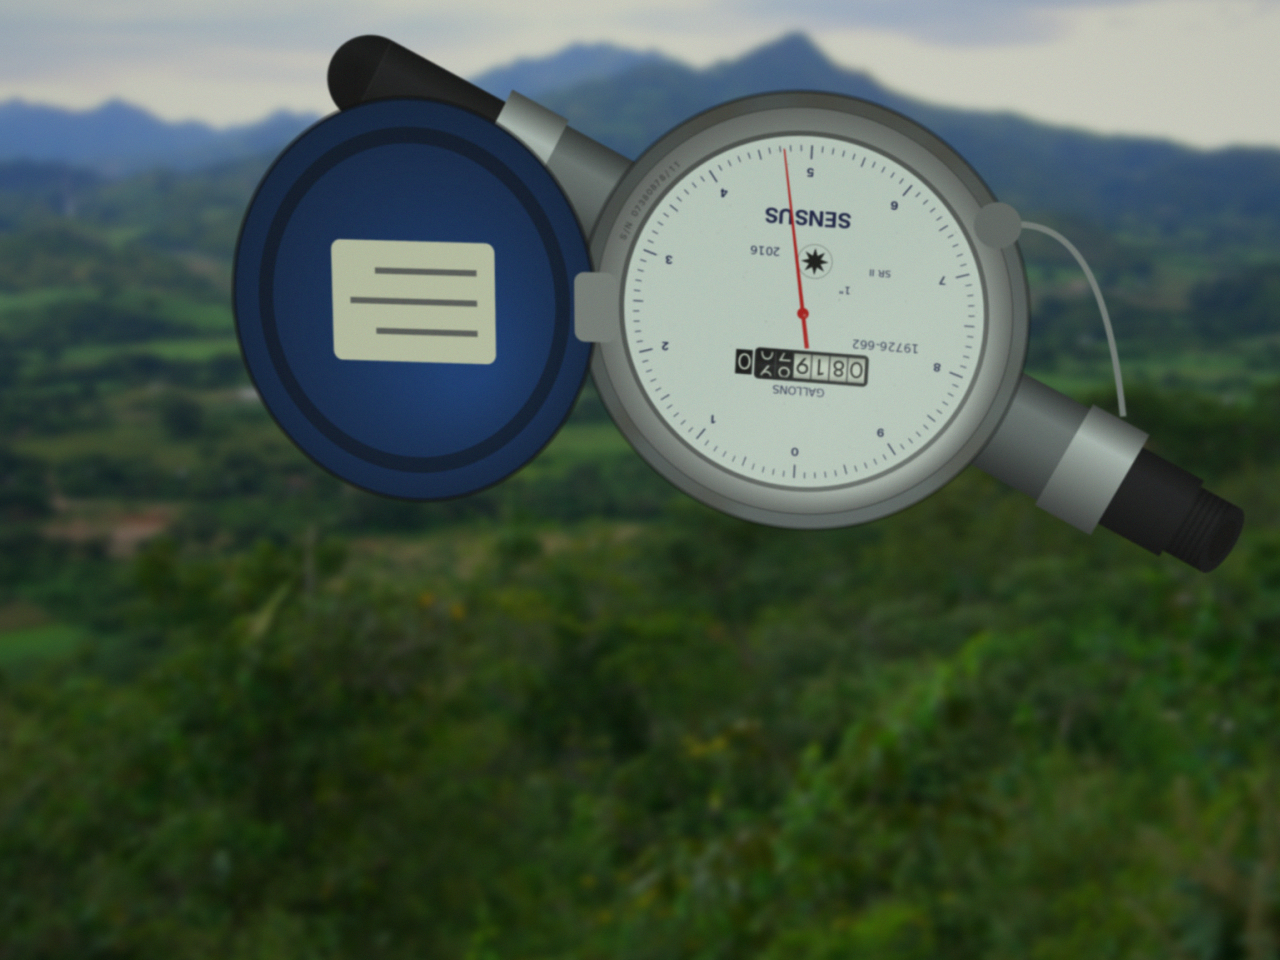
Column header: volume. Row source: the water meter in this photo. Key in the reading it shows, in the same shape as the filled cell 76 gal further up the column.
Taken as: 819694.7 gal
